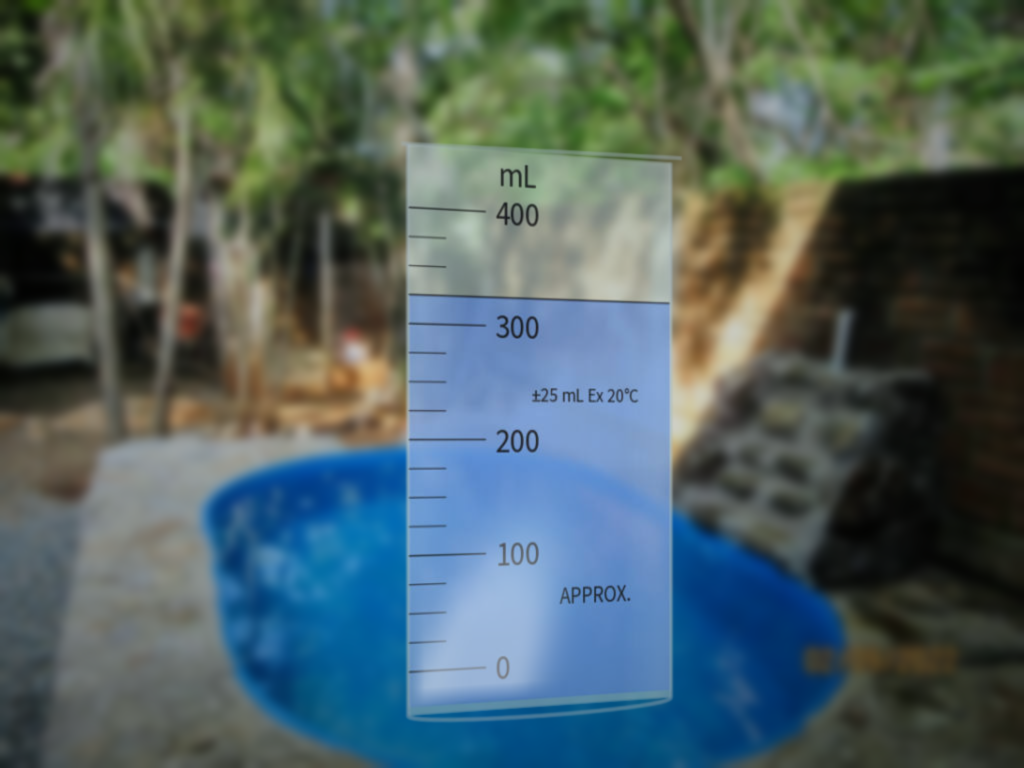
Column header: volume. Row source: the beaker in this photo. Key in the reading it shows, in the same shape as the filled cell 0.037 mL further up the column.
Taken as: 325 mL
